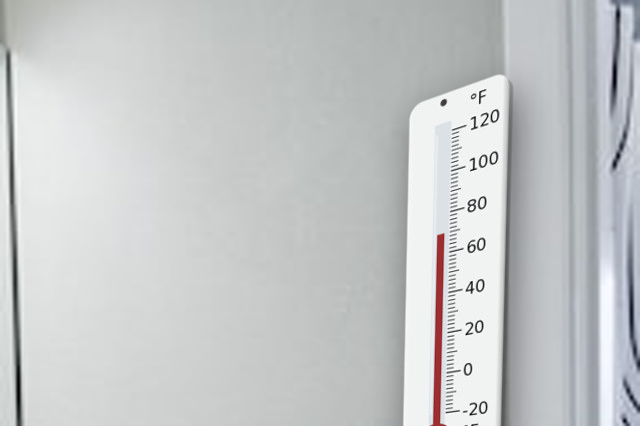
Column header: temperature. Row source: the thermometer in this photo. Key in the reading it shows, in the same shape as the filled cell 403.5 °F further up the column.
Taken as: 70 °F
